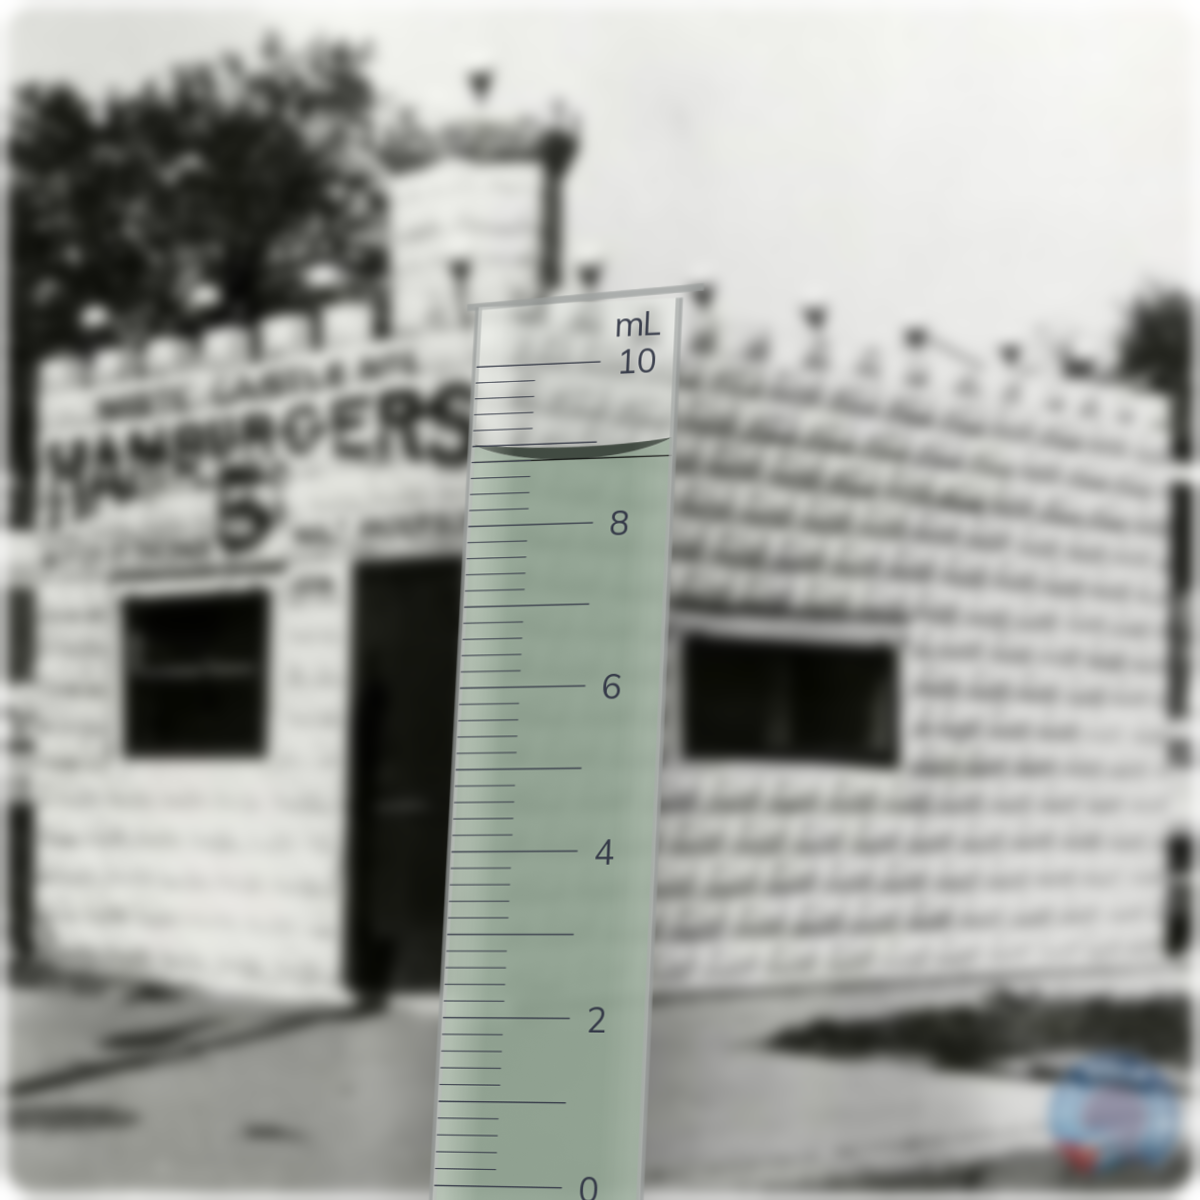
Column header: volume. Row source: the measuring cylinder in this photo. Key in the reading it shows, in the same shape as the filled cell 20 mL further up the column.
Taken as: 8.8 mL
